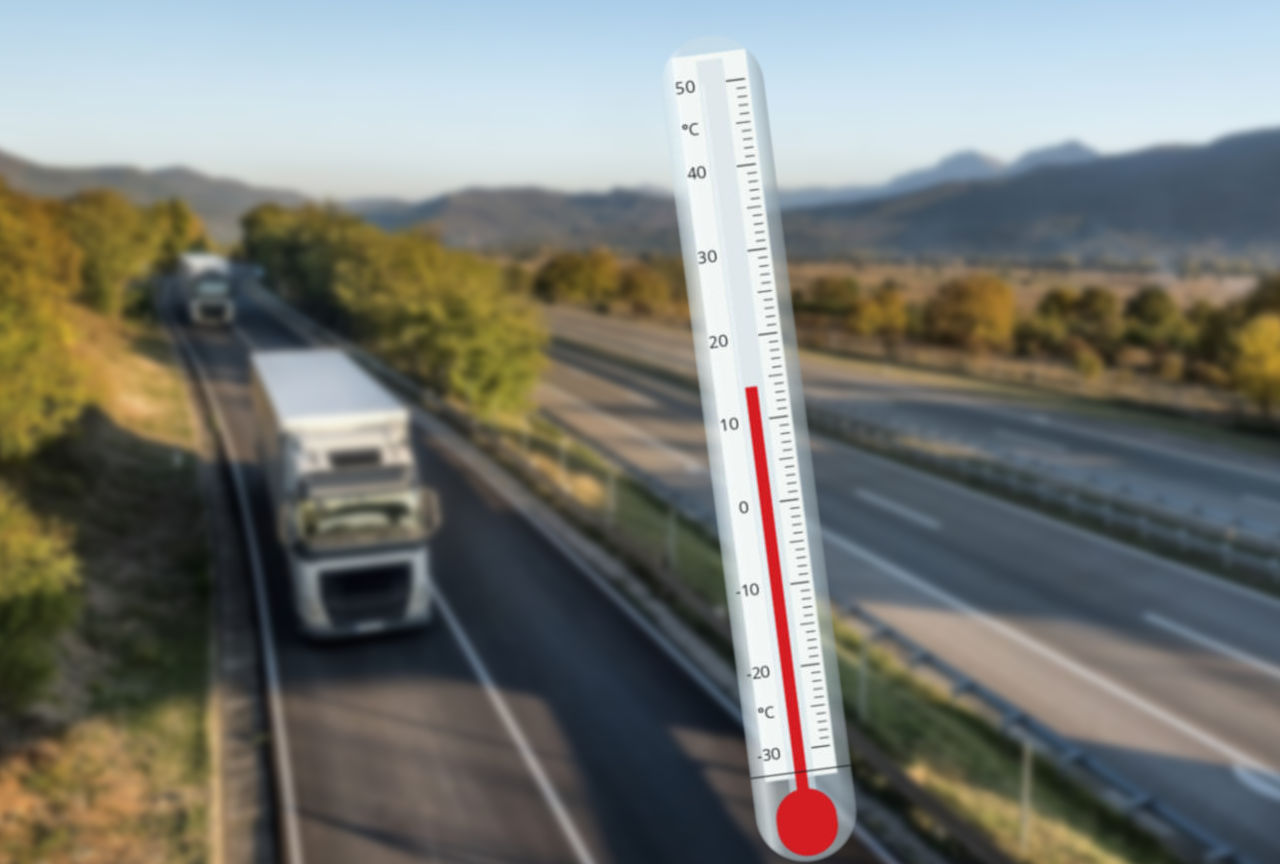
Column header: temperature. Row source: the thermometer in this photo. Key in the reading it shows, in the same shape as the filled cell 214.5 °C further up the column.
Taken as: 14 °C
